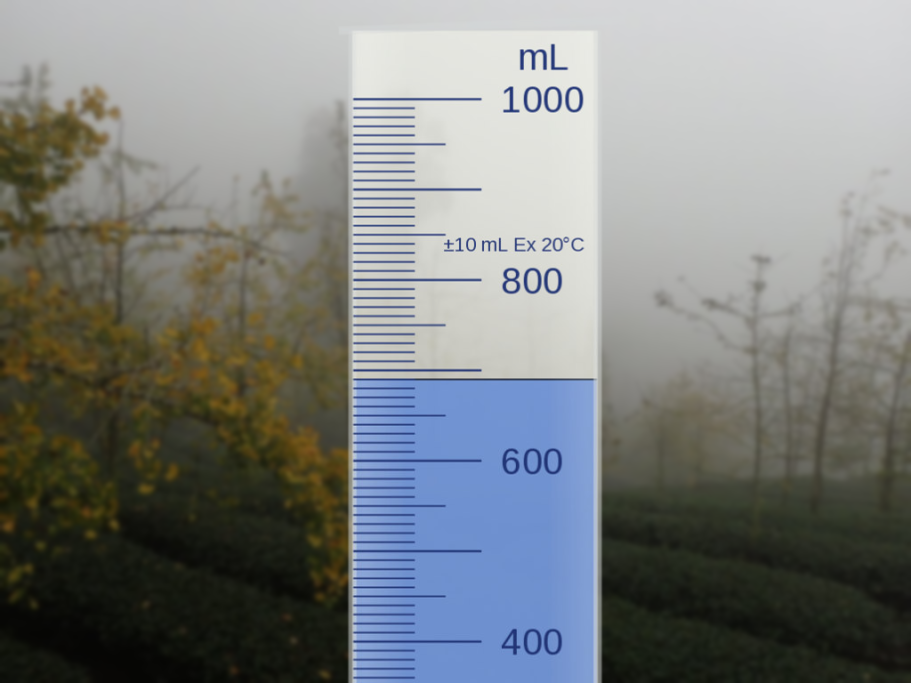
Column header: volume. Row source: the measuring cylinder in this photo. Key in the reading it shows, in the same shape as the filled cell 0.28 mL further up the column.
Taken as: 690 mL
